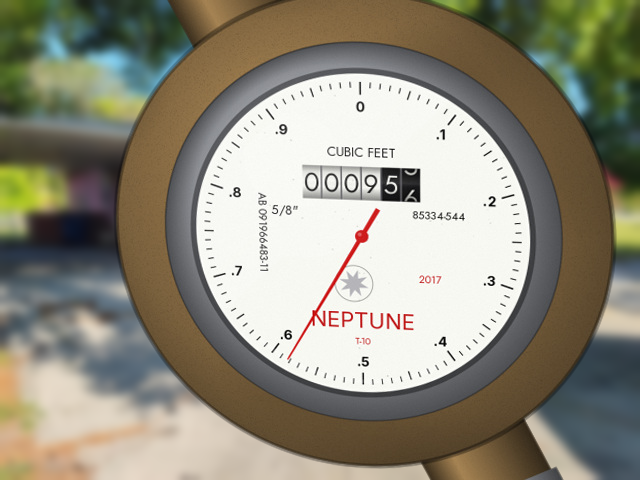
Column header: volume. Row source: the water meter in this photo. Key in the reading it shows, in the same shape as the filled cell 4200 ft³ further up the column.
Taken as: 955.58 ft³
